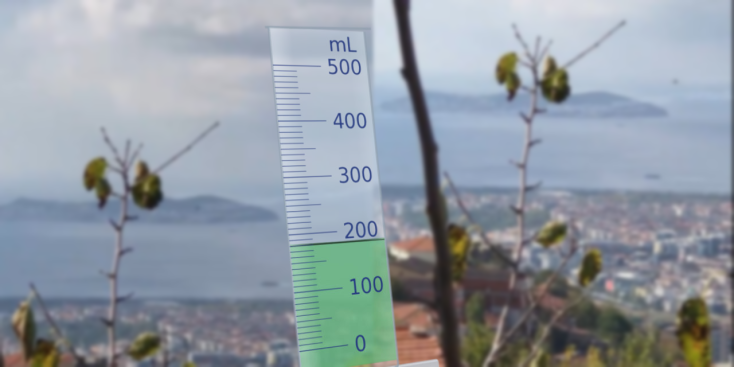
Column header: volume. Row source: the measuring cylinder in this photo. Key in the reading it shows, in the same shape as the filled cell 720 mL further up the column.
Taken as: 180 mL
